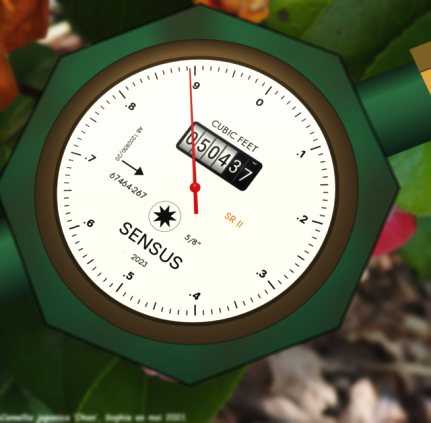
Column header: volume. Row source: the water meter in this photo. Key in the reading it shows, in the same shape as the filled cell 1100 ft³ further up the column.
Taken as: 50436.89 ft³
